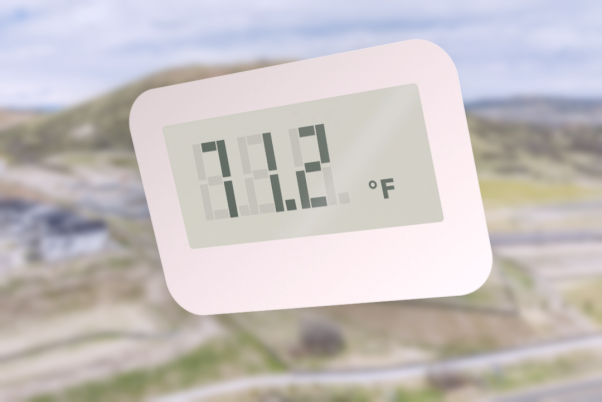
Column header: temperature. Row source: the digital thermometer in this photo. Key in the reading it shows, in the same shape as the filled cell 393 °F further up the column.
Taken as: 71.2 °F
